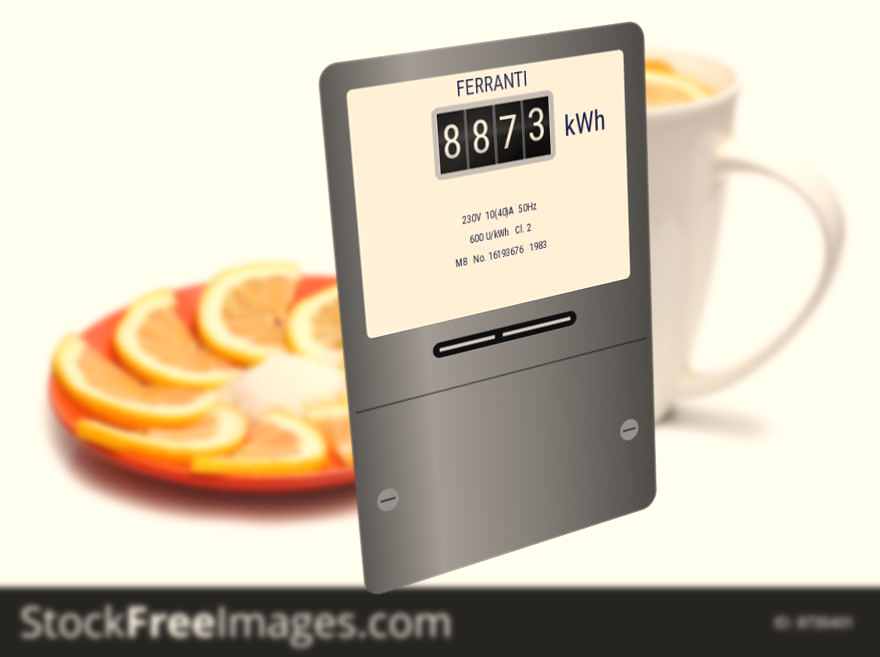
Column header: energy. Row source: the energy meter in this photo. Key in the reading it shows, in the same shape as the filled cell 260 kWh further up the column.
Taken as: 8873 kWh
